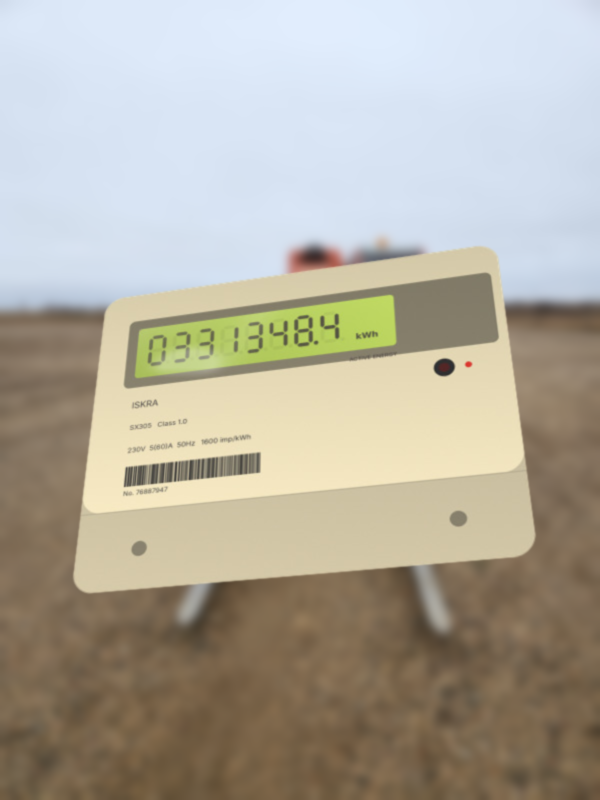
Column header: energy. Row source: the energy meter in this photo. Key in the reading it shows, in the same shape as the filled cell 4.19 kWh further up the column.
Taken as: 331348.4 kWh
